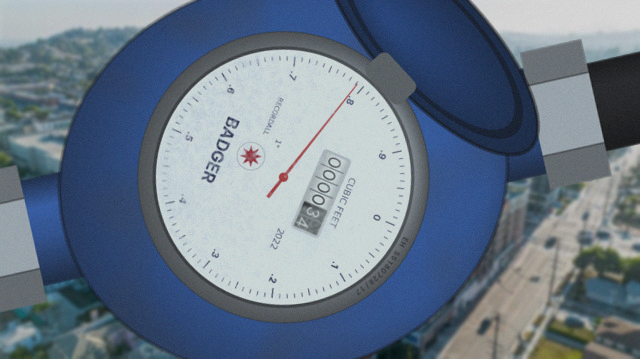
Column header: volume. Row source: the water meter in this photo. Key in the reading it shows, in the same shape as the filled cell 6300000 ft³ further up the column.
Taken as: 33.79 ft³
